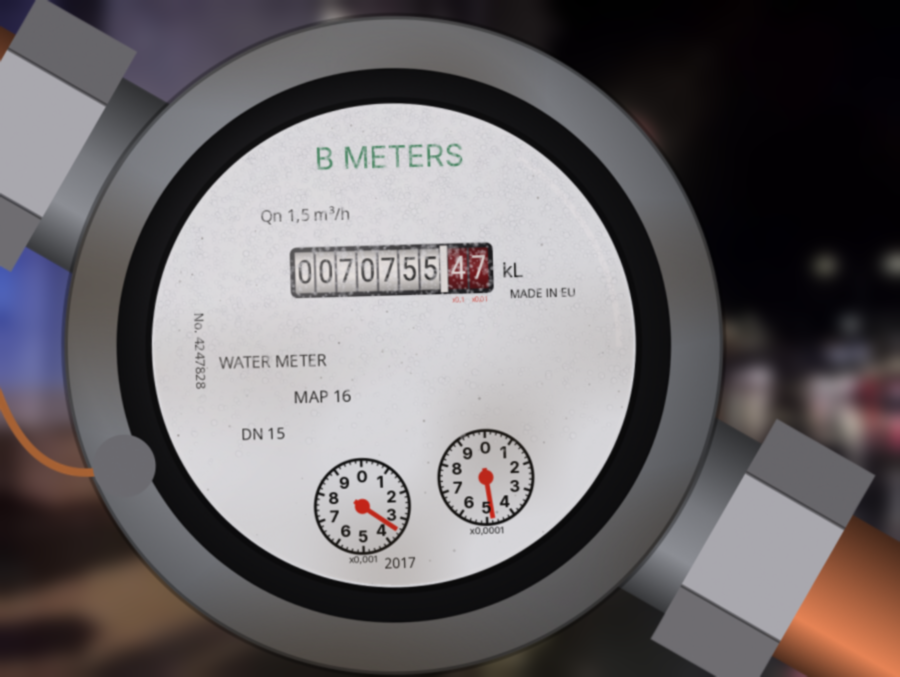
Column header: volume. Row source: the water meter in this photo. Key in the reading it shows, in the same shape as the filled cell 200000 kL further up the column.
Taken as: 70755.4734 kL
